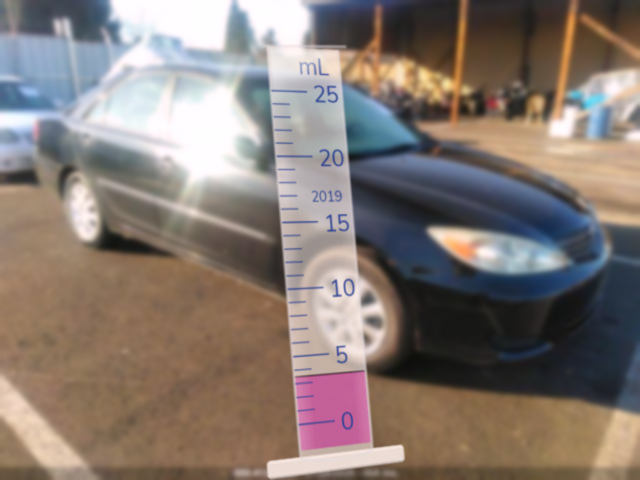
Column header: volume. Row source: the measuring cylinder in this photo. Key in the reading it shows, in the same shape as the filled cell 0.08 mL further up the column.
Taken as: 3.5 mL
